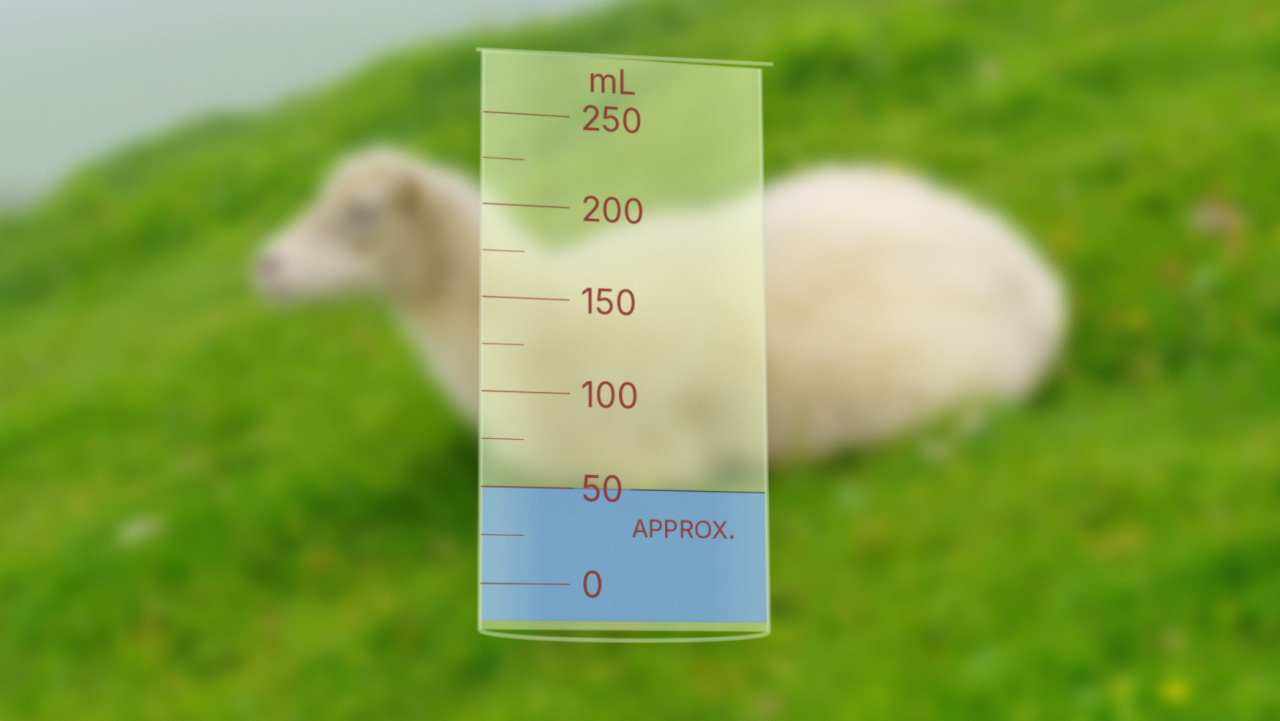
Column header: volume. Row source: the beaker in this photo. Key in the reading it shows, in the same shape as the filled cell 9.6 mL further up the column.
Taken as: 50 mL
